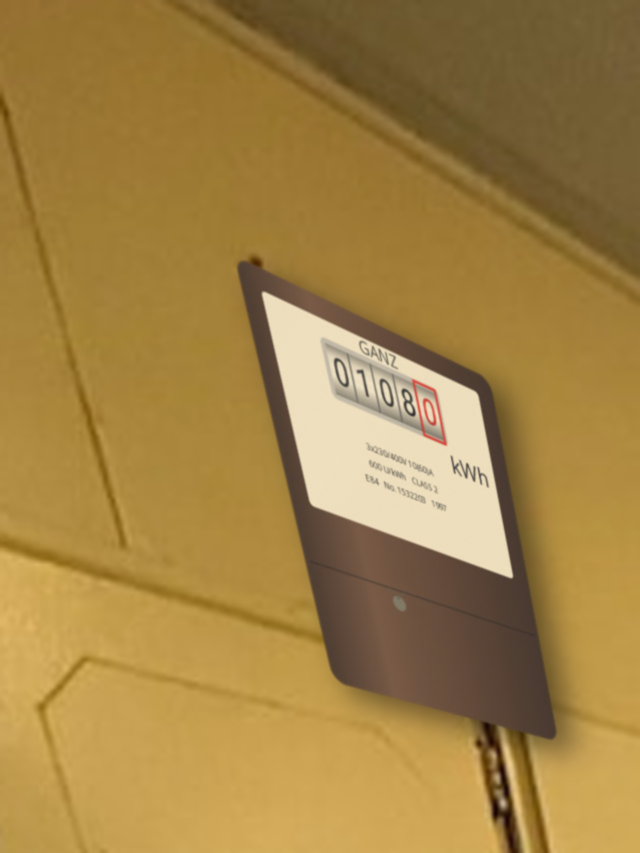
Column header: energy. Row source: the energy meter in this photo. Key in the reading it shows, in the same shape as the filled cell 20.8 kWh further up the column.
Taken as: 108.0 kWh
